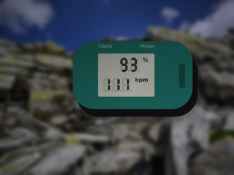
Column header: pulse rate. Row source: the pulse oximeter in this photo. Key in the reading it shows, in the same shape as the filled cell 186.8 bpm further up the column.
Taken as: 111 bpm
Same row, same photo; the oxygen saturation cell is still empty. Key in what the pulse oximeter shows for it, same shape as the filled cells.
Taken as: 93 %
